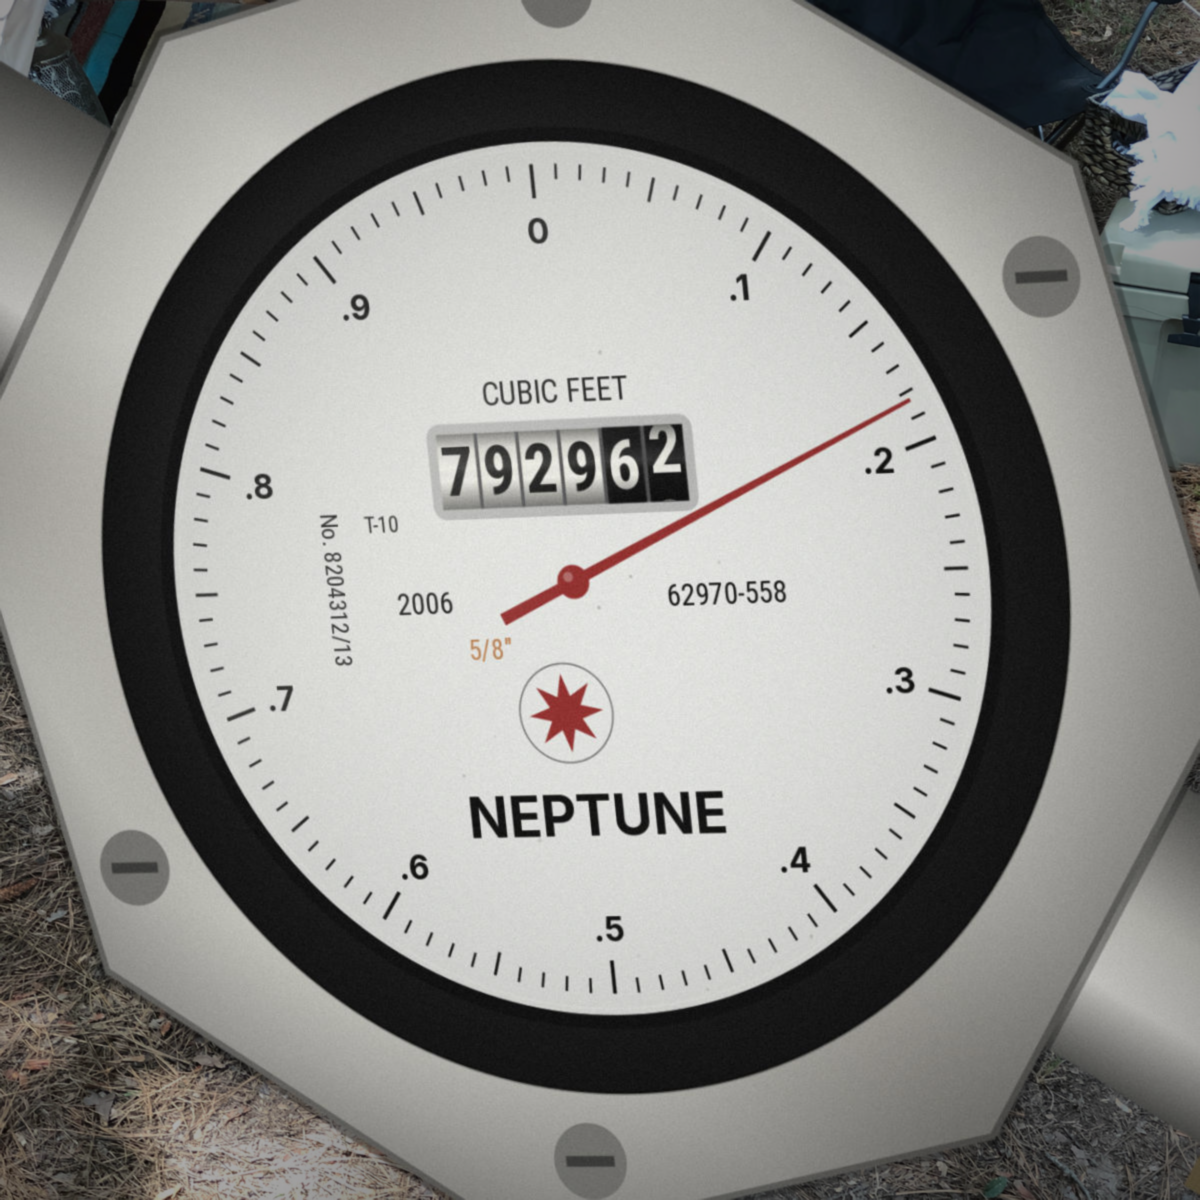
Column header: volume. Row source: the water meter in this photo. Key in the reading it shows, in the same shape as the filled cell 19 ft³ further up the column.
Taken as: 792962.18 ft³
